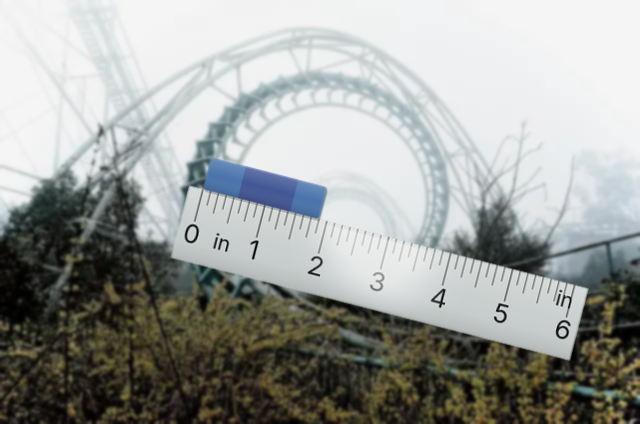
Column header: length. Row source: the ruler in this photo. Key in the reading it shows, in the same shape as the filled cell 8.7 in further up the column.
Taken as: 1.875 in
